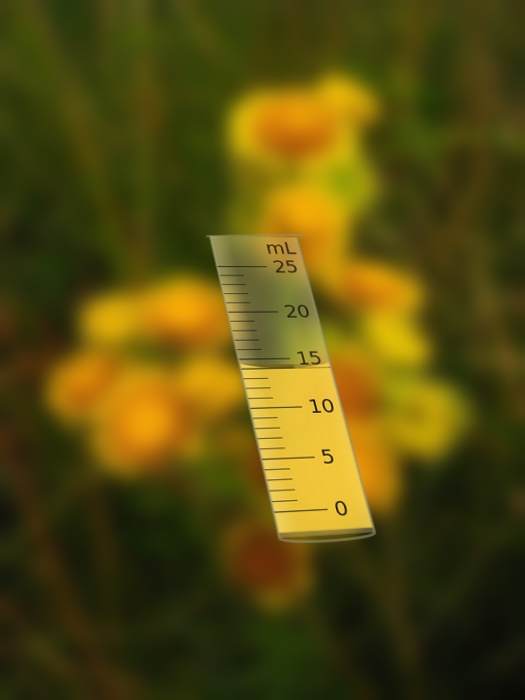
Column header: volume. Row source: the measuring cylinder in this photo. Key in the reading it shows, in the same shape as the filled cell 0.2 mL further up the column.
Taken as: 14 mL
